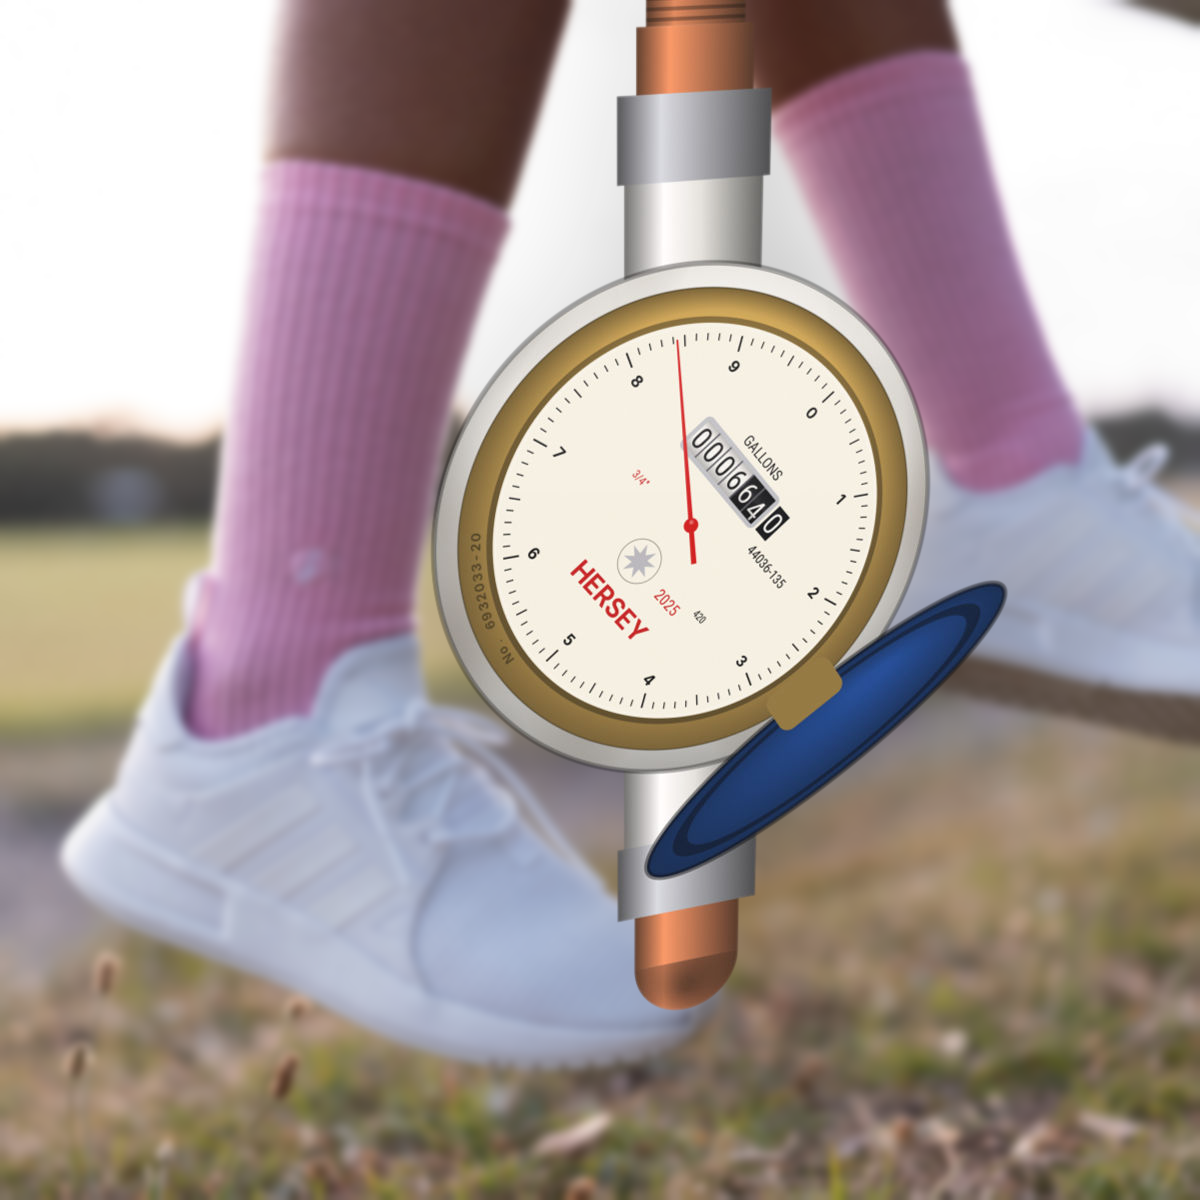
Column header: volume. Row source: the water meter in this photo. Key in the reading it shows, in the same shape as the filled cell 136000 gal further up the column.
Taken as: 6638.4 gal
